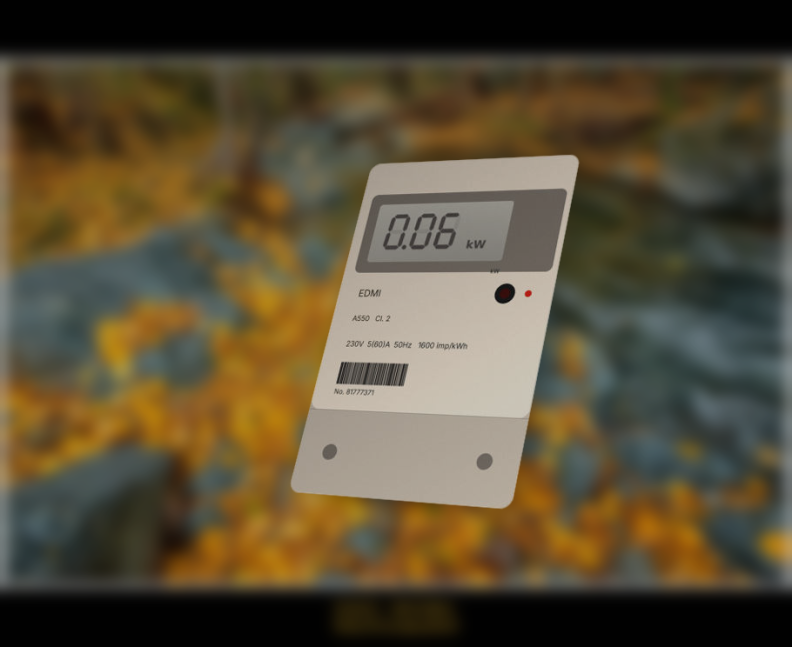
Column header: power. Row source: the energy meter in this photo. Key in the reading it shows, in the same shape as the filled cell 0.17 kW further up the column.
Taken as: 0.06 kW
